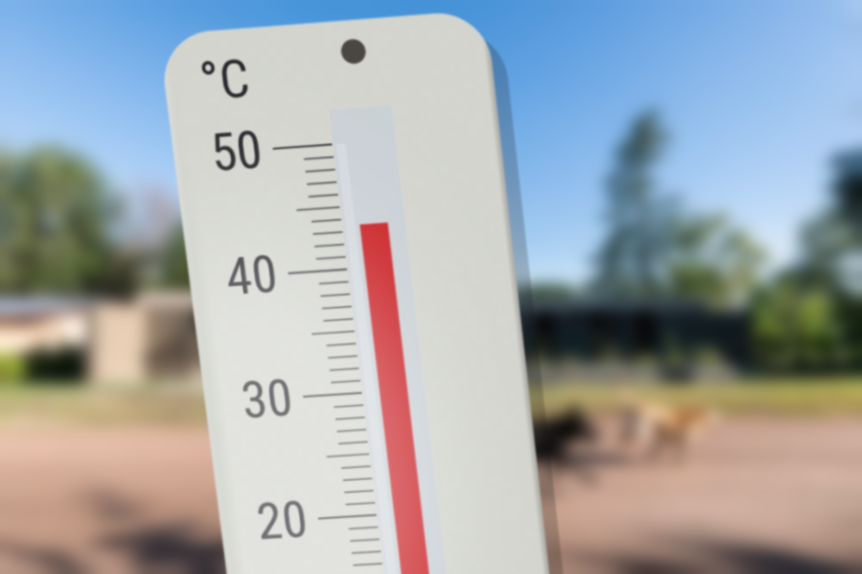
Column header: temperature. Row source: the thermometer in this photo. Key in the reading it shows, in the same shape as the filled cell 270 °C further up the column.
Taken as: 43.5 °C
